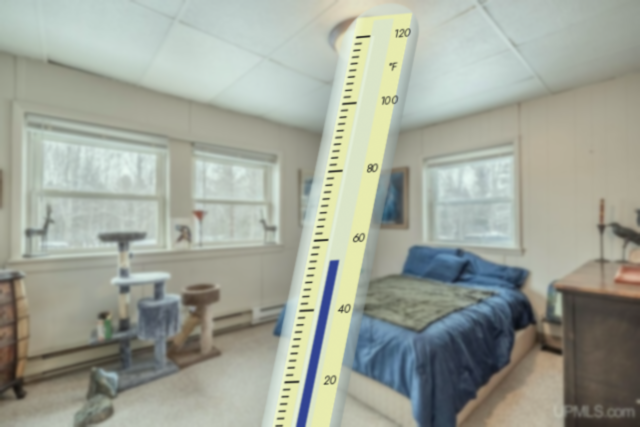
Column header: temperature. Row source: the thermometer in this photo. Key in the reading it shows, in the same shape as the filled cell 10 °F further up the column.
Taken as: 54 °F
